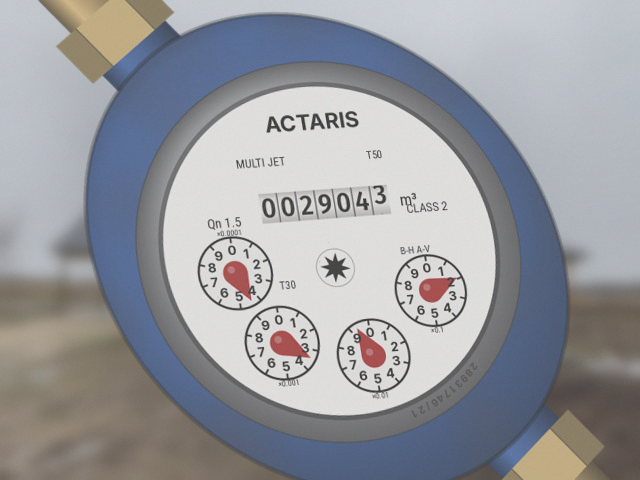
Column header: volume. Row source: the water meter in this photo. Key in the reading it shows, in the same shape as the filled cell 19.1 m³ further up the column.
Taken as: 29043.1934 m³
